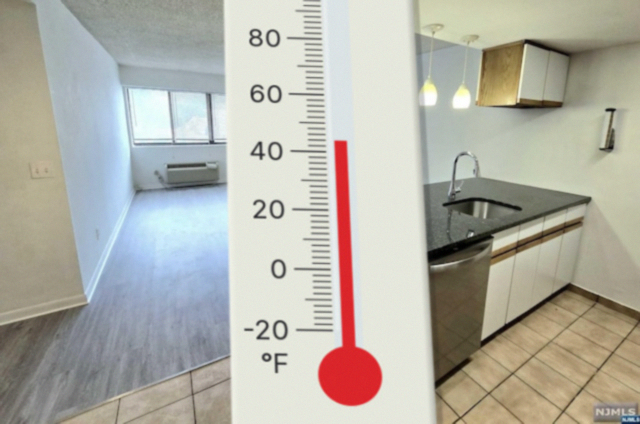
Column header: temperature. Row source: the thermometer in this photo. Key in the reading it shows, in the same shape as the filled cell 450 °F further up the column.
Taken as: 44 °F
